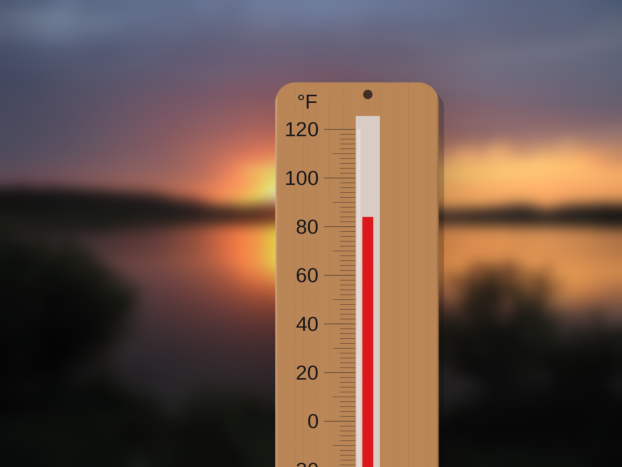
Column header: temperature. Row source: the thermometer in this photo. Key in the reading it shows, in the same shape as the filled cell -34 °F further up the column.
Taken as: 84 °F
